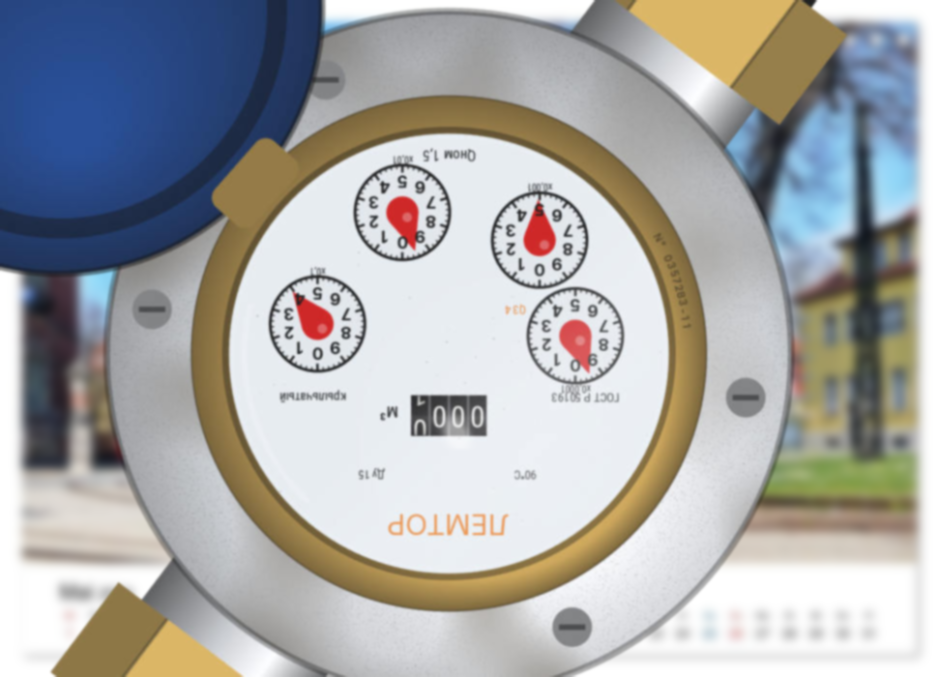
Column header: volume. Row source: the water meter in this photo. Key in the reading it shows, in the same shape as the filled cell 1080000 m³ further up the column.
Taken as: 0.3949 m³
